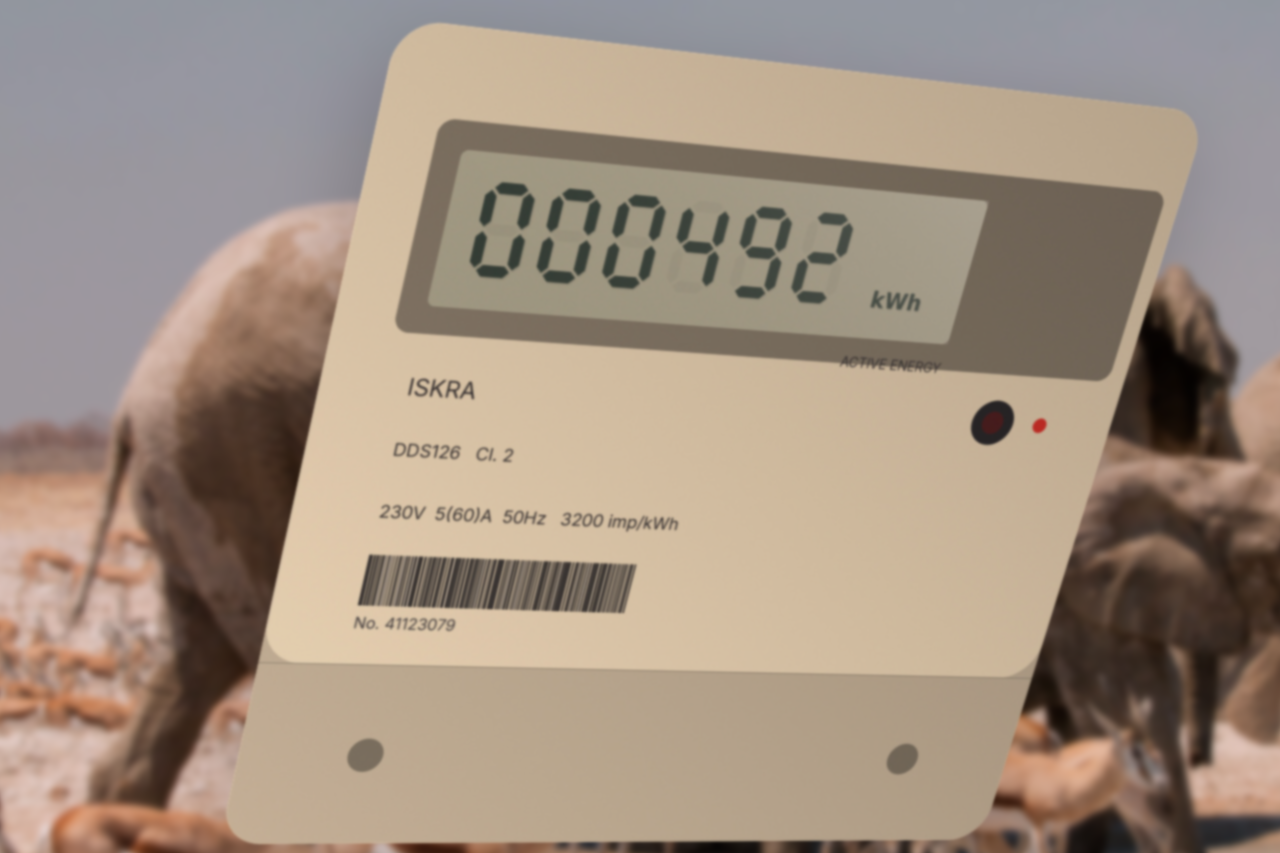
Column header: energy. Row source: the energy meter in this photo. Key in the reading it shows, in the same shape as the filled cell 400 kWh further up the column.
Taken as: 492 kWh
